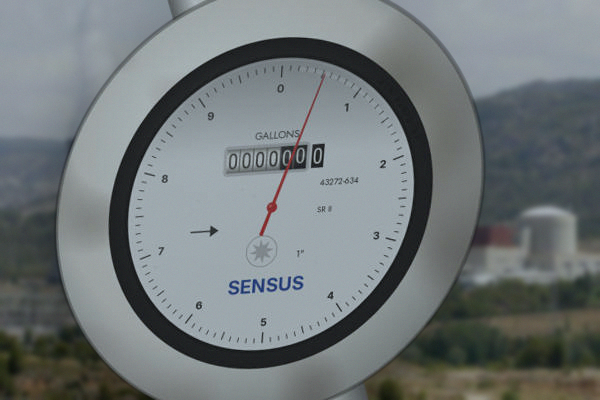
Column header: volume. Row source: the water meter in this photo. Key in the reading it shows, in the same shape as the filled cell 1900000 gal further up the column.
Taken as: 0.5 gal
